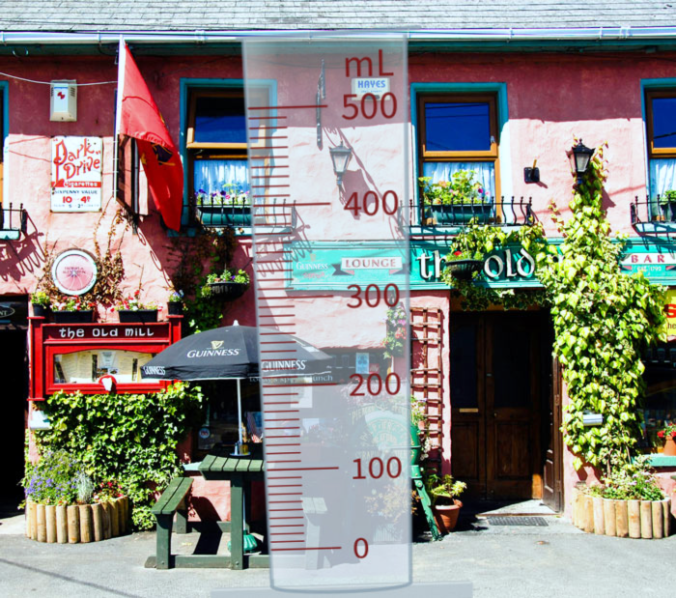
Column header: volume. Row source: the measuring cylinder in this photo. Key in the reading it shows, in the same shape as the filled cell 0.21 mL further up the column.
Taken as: 200 mL
